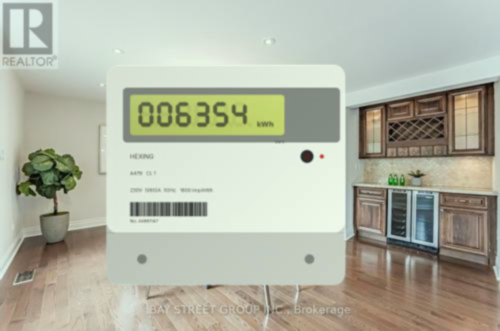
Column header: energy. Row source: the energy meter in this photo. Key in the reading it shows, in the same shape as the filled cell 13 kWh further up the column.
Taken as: 6354 kWh
